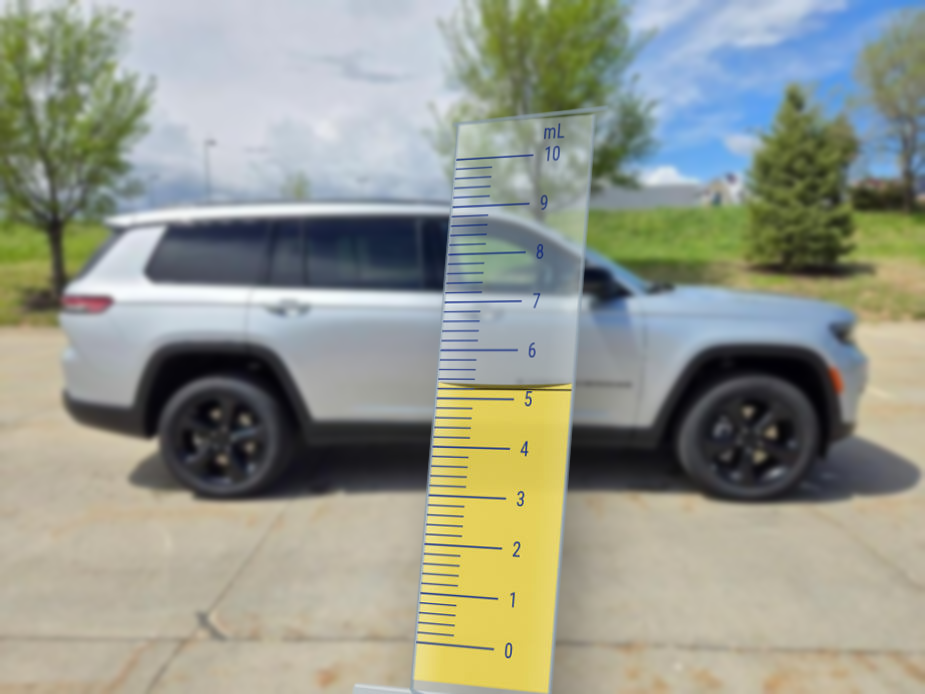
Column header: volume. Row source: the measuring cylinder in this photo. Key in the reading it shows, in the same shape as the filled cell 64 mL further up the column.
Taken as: 5.2 mL
